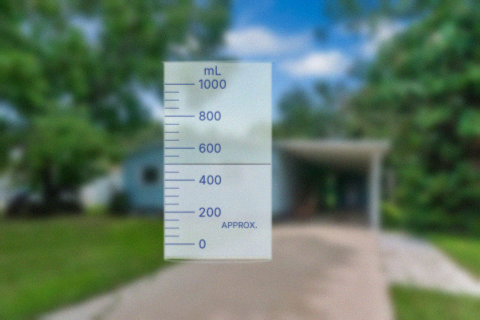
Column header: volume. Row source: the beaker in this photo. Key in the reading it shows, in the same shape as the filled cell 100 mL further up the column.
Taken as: 500 mL
